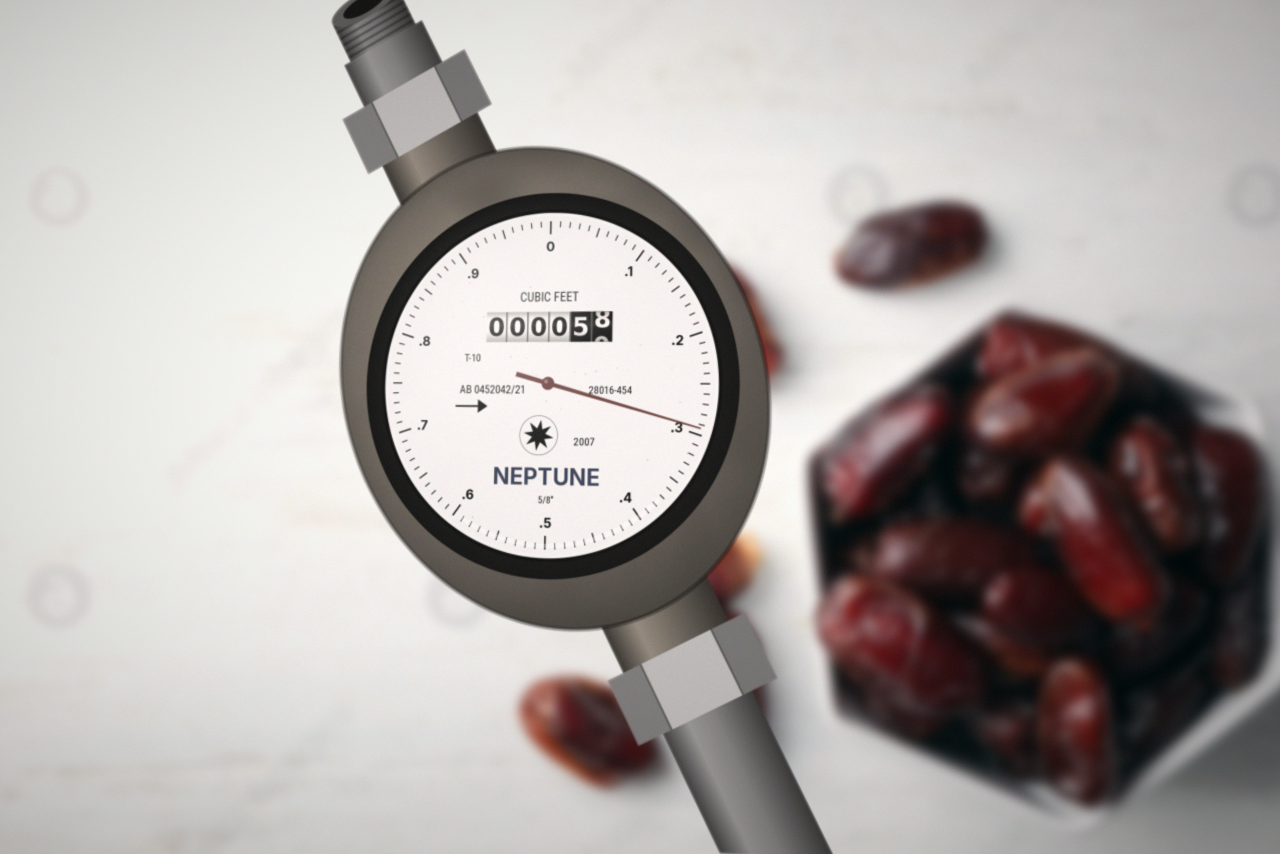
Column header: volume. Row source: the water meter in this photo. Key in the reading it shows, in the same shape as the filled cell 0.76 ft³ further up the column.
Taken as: 58.29 ft³
